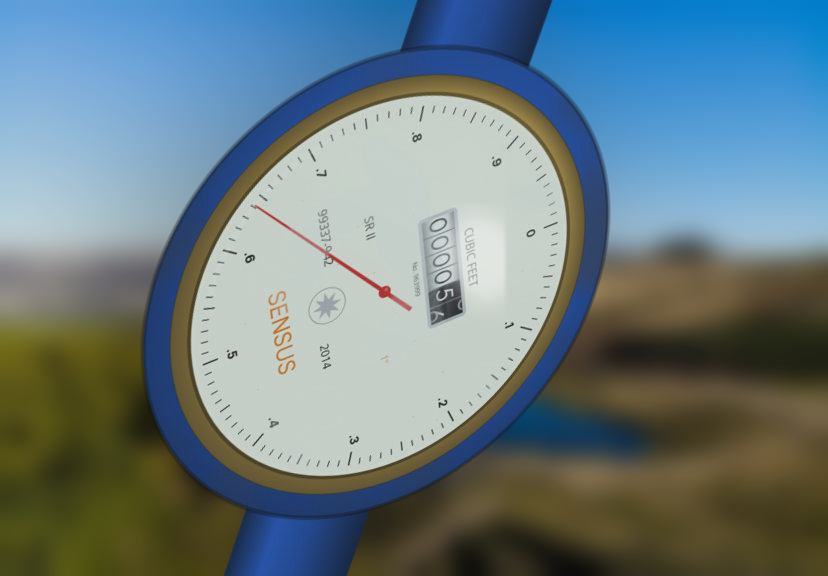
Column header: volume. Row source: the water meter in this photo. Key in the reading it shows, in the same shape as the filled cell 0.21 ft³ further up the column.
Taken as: 55.64 ft³
